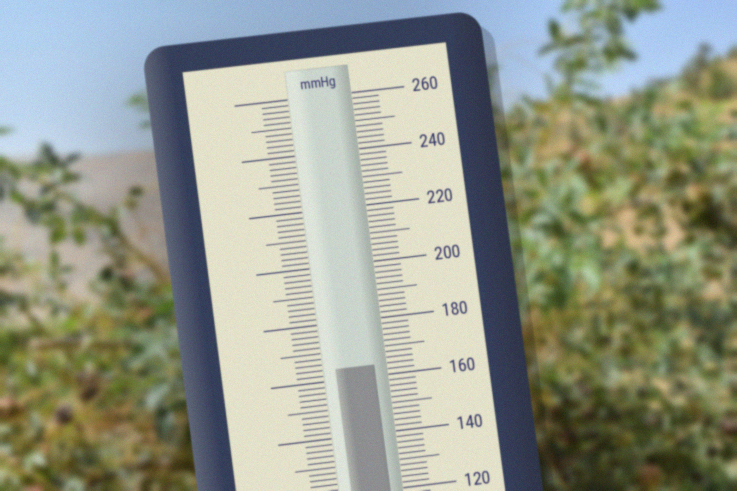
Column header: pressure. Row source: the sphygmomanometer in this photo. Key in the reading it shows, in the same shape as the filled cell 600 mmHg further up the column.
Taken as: 164 mmHg
